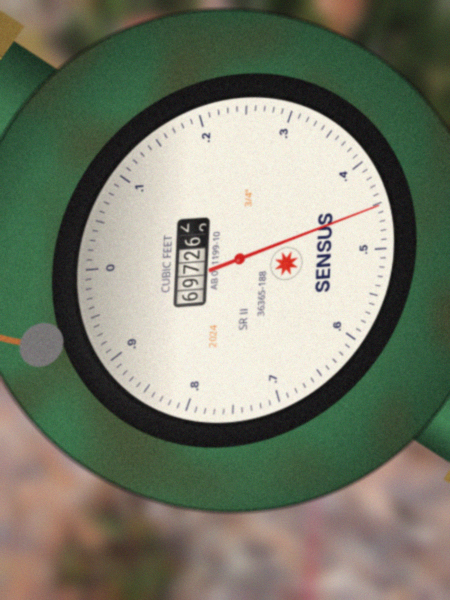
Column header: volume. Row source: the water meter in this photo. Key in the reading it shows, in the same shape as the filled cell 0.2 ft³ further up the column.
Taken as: 697262.45 ft³
